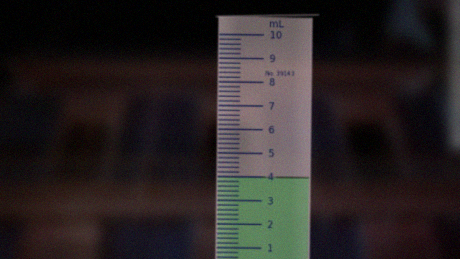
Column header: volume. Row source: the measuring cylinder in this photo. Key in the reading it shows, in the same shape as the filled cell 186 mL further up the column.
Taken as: 4 mL
